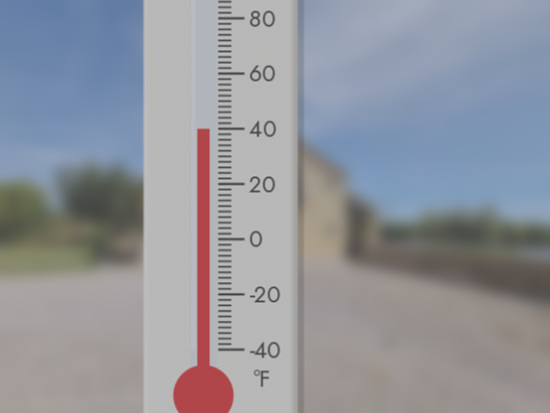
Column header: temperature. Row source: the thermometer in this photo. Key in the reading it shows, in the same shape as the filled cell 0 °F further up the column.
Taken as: 40 °F
